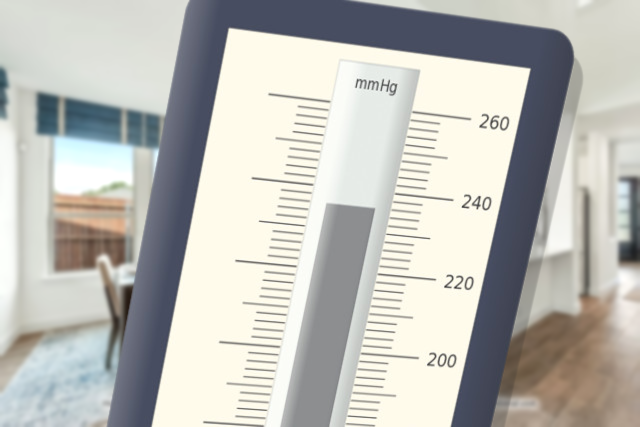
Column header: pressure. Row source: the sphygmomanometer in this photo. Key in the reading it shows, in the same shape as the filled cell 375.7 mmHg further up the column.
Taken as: 236 mmHg
